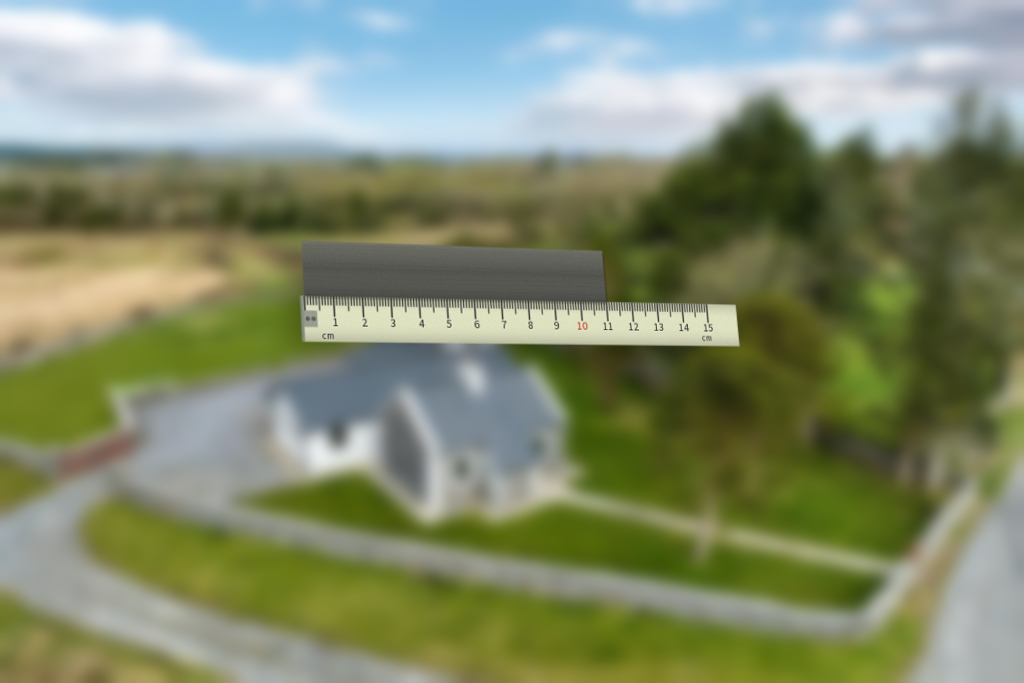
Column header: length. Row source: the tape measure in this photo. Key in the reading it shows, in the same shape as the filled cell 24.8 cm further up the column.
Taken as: 11 cm
